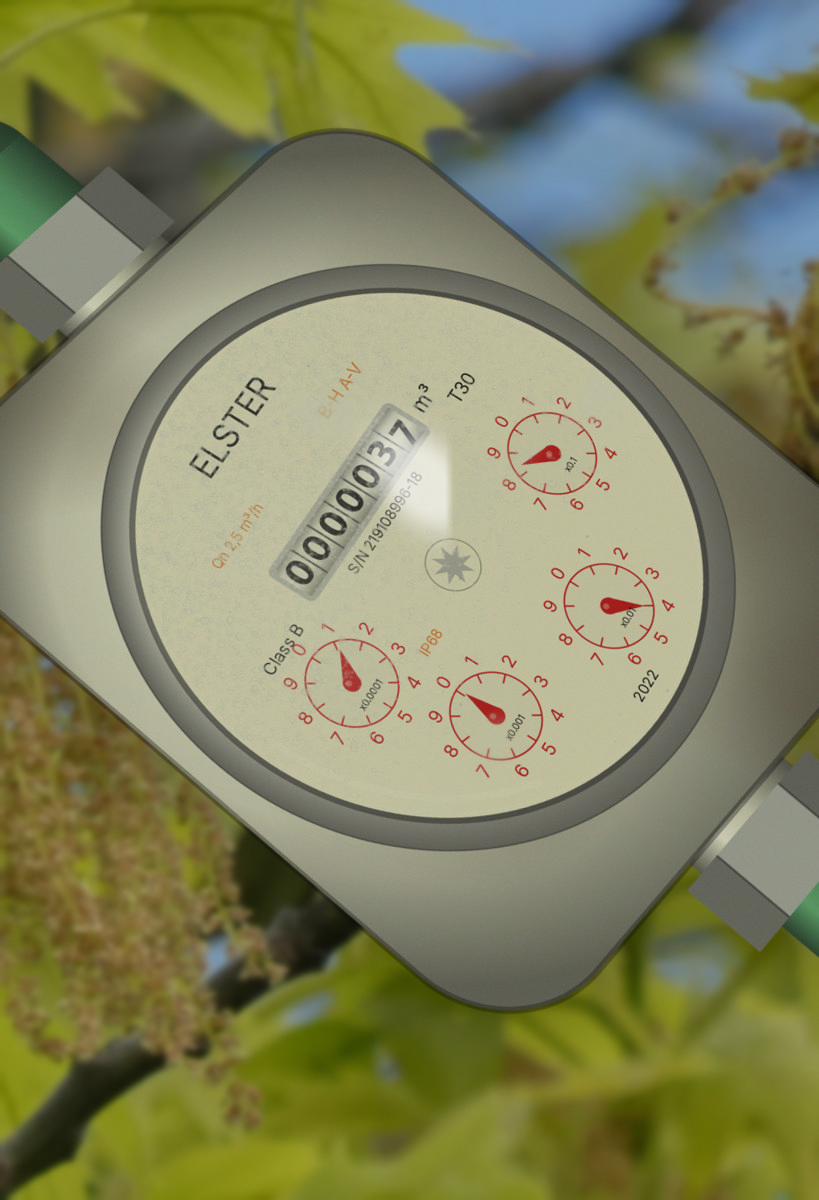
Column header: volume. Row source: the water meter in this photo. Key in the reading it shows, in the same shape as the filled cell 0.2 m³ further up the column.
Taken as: 36.8401 m³
